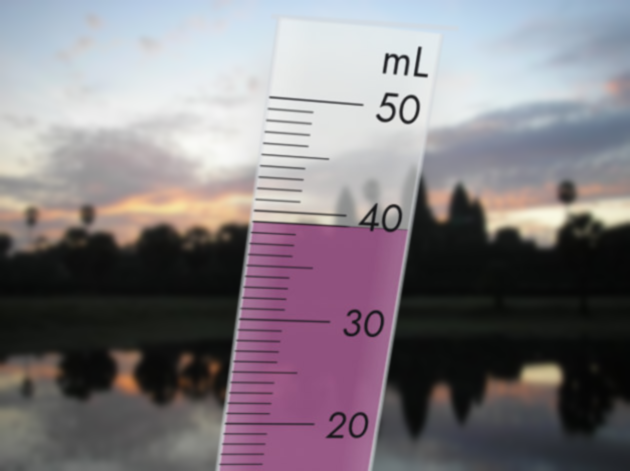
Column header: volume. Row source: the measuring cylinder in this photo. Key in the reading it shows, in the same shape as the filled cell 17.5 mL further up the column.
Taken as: 39 mL
